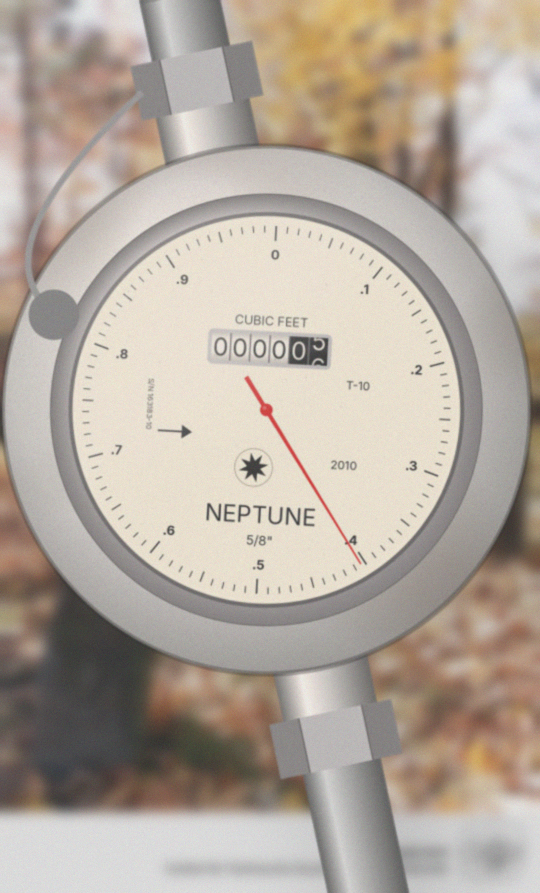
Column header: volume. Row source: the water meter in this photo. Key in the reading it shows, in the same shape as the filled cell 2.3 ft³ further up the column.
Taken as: 5.40 ft³
